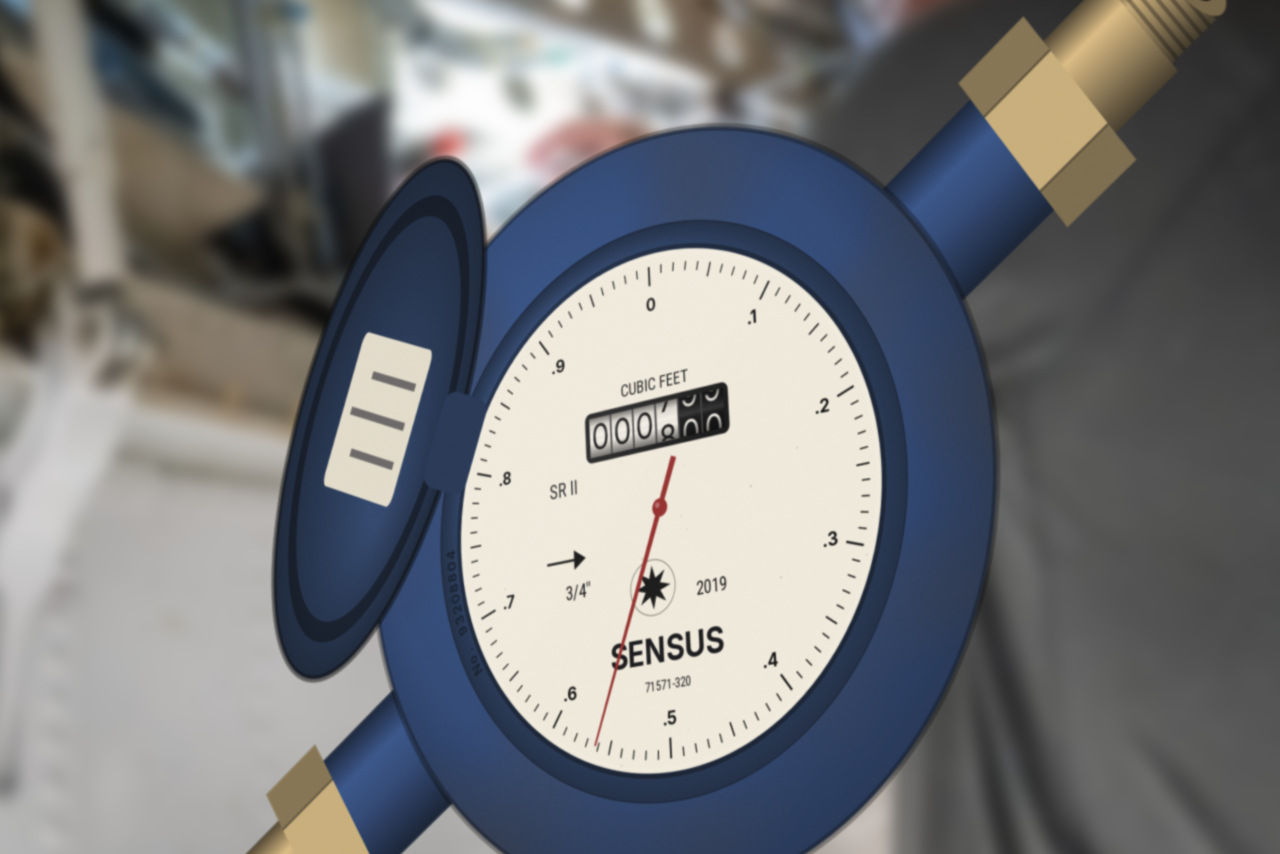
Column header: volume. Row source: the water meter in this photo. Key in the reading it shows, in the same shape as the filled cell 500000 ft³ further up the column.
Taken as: 799.56 ft³
